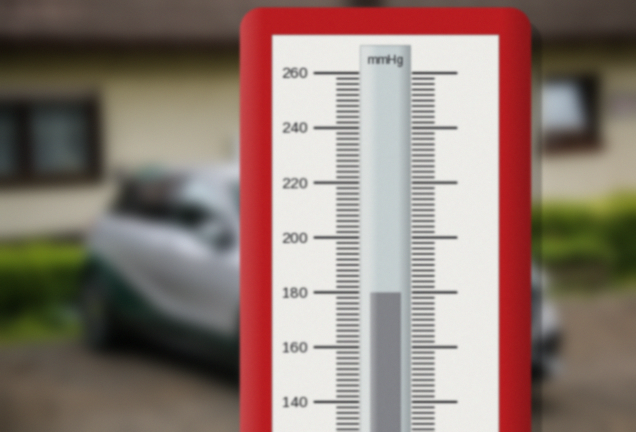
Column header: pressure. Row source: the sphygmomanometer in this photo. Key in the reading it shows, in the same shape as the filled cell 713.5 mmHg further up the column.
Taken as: 180 mmHg
